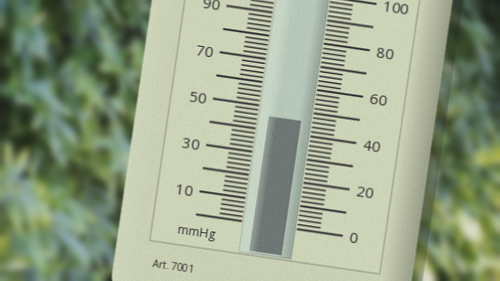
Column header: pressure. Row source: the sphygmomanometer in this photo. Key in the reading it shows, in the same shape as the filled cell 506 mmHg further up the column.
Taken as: 46 mmHg
